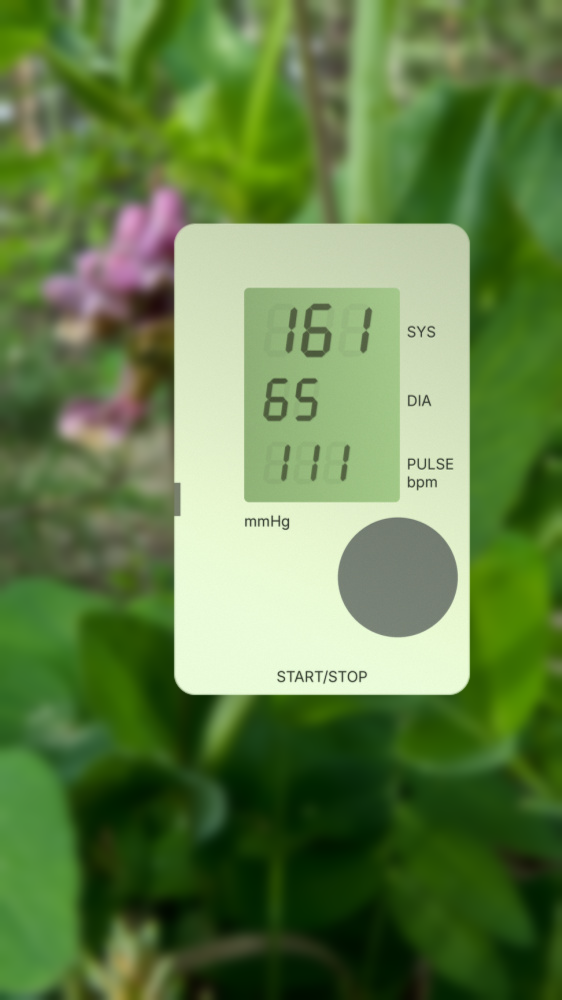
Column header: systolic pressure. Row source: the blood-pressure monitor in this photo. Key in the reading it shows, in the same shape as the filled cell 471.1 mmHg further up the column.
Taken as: 161 mmHg
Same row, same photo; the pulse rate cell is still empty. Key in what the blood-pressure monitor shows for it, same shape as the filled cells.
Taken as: 111 bpm
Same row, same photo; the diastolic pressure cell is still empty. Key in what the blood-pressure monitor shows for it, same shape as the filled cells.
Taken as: 65 mmHg
